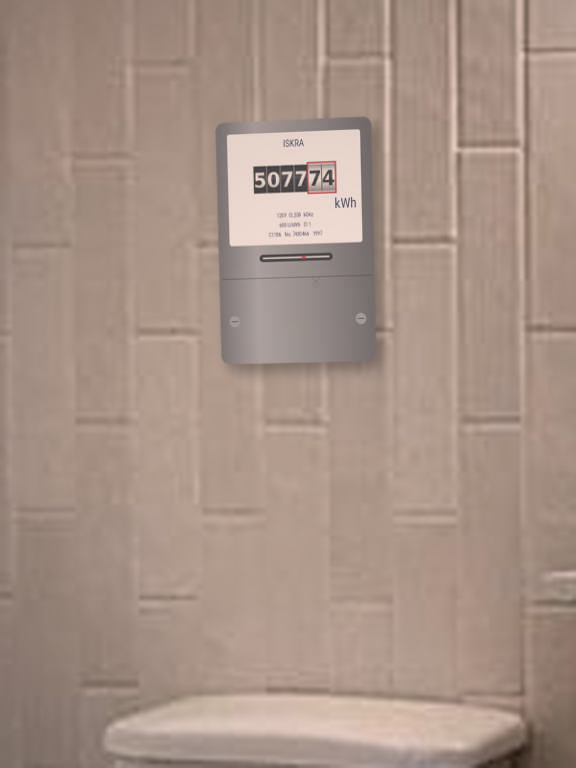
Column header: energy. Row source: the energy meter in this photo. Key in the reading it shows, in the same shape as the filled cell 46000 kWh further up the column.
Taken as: 5077.74 kWh
